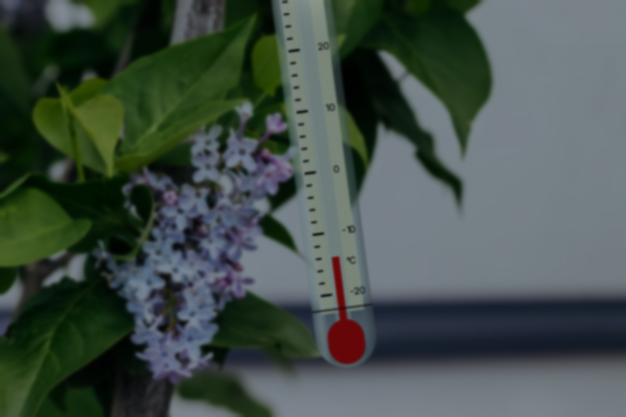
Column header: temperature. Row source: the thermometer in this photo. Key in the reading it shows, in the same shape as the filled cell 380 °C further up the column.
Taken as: -14 °C
